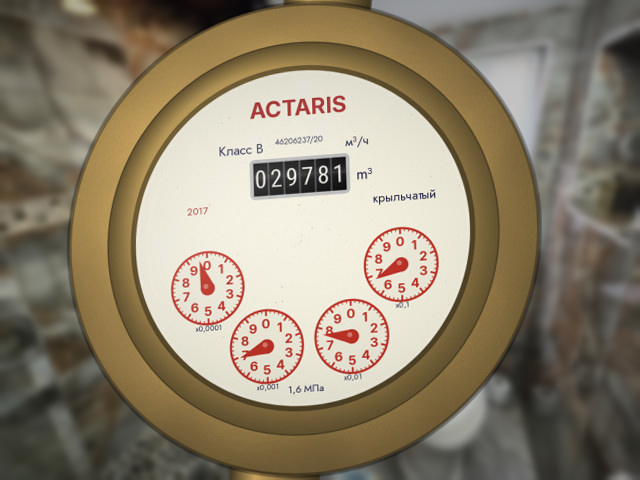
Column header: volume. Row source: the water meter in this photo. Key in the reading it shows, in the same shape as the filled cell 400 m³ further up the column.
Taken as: 29781.6769 m³
